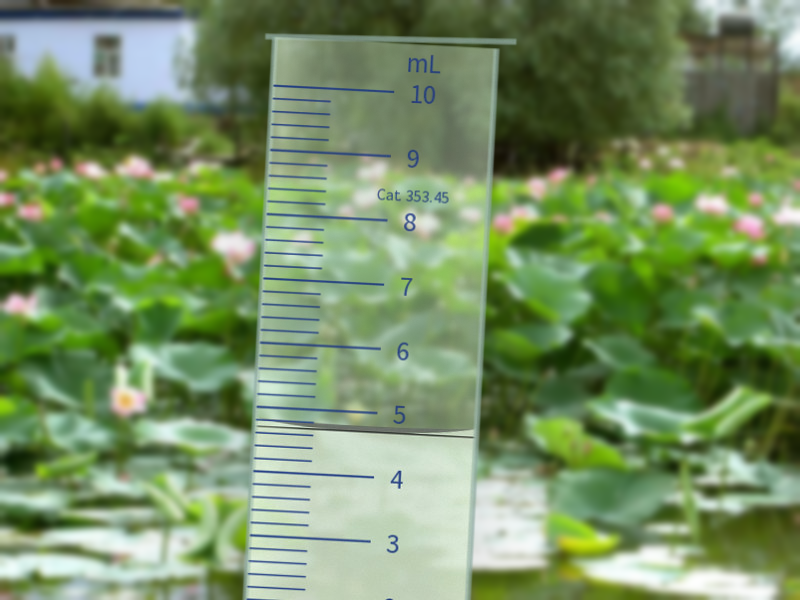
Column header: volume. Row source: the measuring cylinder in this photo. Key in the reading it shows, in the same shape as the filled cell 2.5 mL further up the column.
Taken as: 4.7 mL
